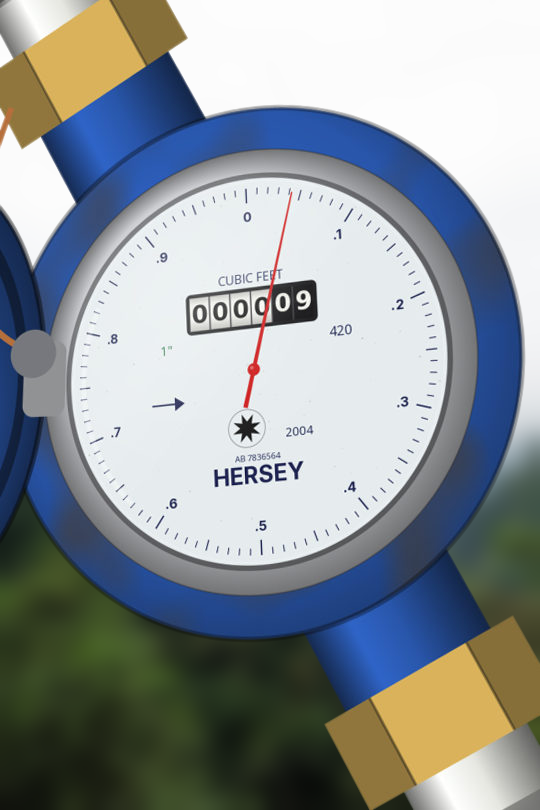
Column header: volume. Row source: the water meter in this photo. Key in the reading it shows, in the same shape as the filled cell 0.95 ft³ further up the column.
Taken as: 9.04 ft³
